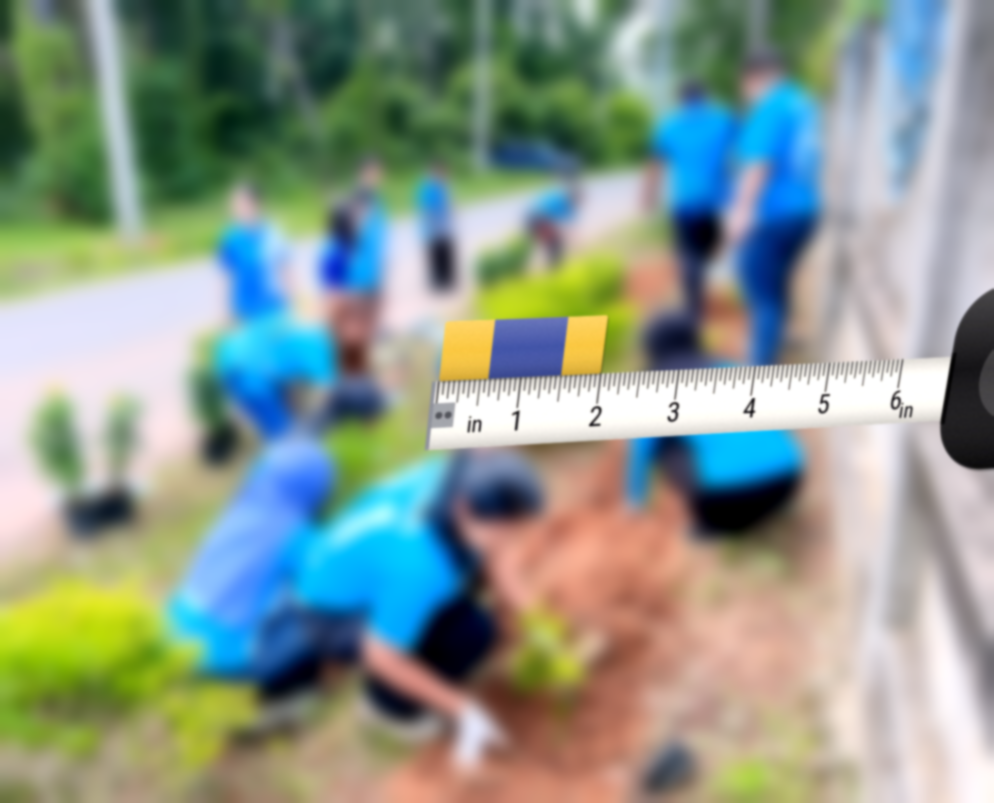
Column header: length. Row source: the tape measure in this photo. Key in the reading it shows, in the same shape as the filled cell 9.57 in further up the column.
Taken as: 2 in
